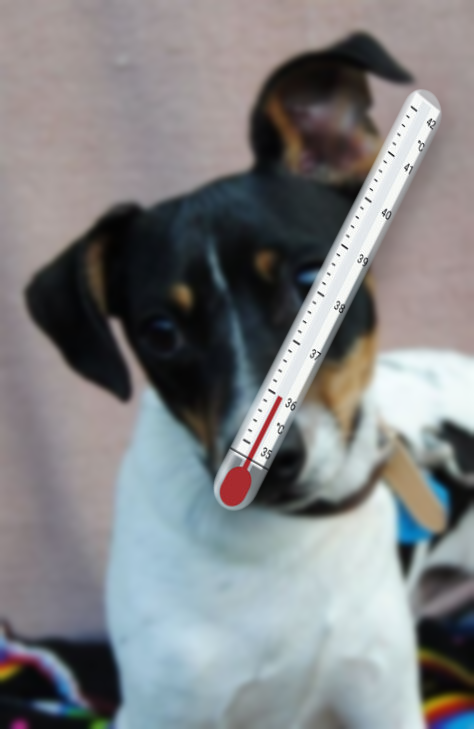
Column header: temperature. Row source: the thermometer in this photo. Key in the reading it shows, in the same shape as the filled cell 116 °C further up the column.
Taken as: 36 °C
